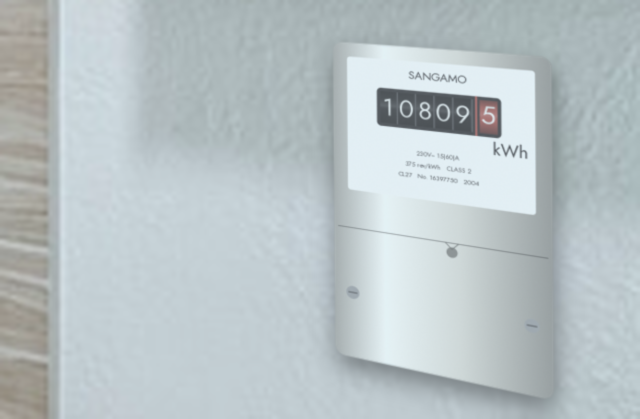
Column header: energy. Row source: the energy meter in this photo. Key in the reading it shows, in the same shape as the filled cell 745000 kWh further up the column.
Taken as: 10809.5 kWh
